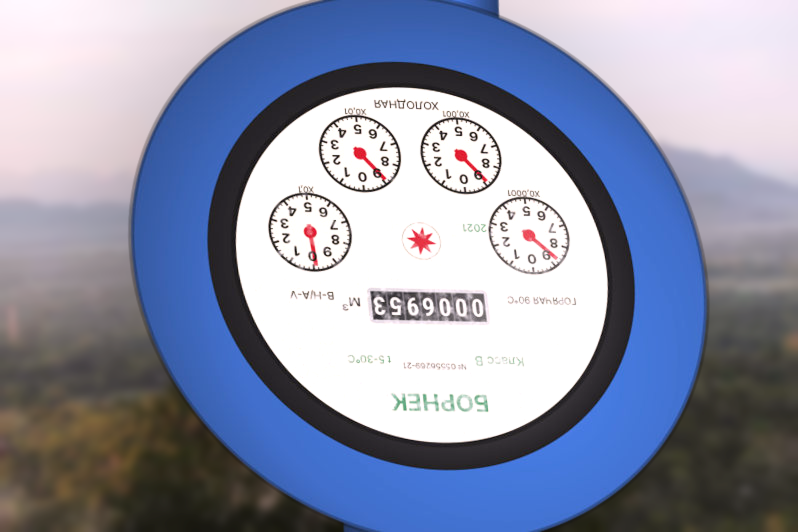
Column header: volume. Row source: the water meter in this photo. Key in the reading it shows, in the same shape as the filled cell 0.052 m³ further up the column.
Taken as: 6952.9888 m³
